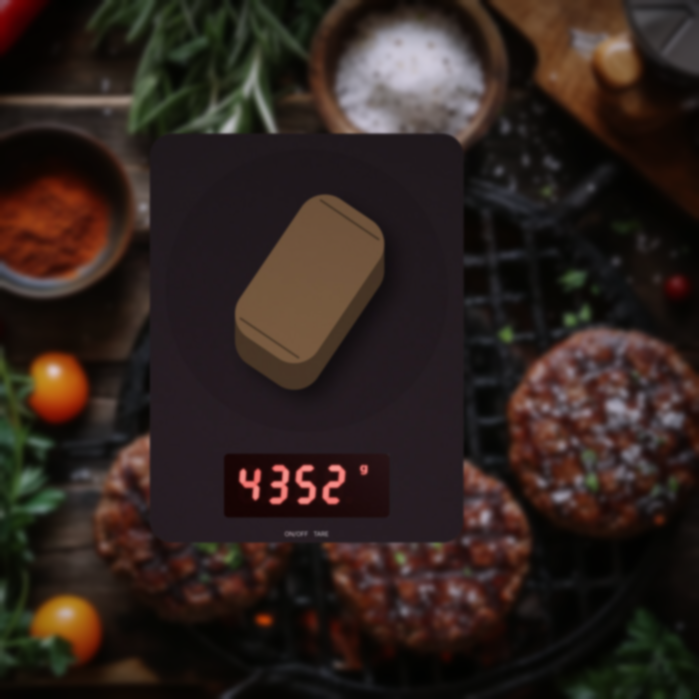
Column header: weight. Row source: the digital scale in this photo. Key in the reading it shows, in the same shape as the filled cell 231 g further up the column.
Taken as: 4352 g
